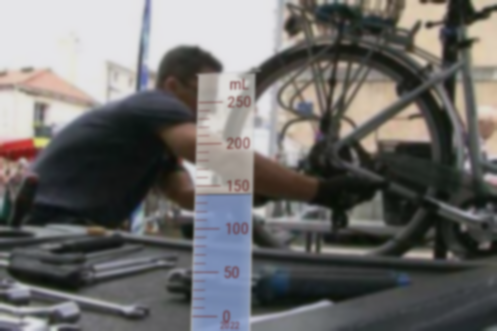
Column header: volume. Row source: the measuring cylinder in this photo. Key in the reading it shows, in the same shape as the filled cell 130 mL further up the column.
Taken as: 140 mL
